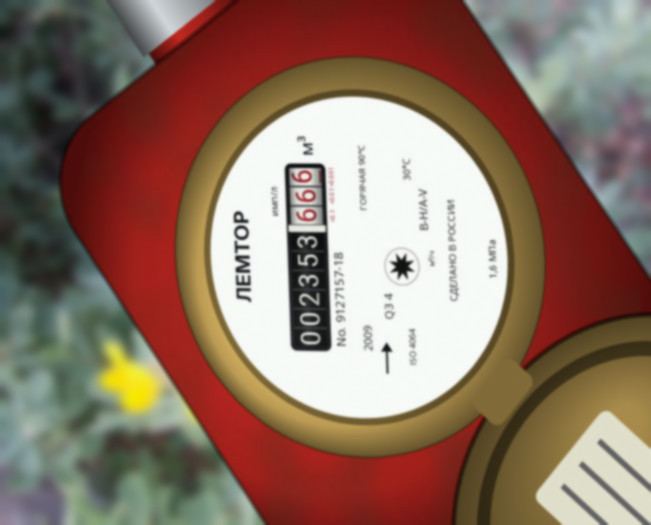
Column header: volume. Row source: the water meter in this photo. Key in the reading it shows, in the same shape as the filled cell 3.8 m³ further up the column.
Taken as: 2353.666 m³
